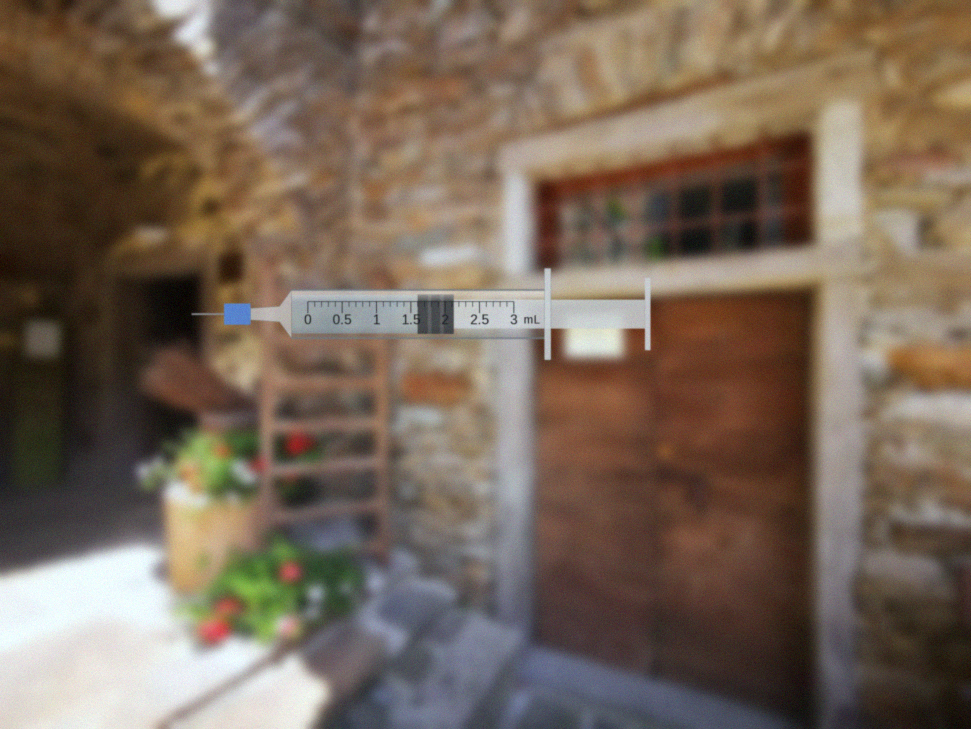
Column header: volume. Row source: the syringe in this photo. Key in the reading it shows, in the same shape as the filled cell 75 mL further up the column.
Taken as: 1.6 mL
